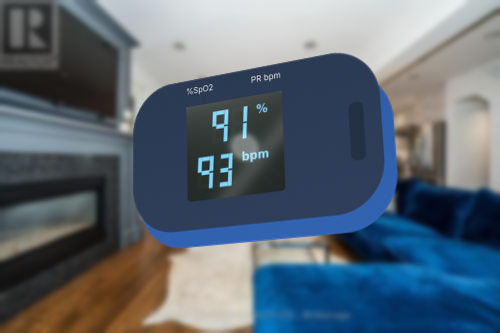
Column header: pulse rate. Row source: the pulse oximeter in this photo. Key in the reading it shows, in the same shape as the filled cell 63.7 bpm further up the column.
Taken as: 93 bpm
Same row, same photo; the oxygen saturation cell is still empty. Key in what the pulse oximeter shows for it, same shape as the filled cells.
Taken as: 91 %
